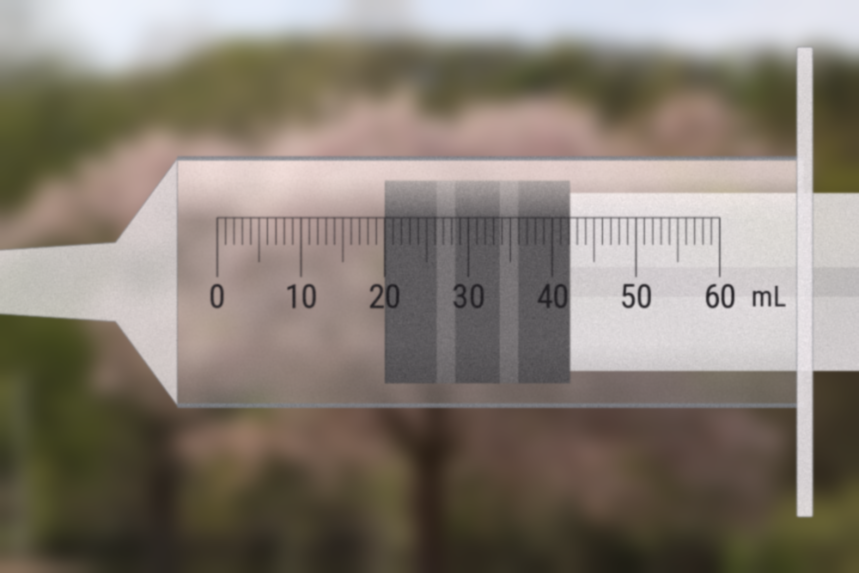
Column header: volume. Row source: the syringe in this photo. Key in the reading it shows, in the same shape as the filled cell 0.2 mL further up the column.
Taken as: 20 mL
